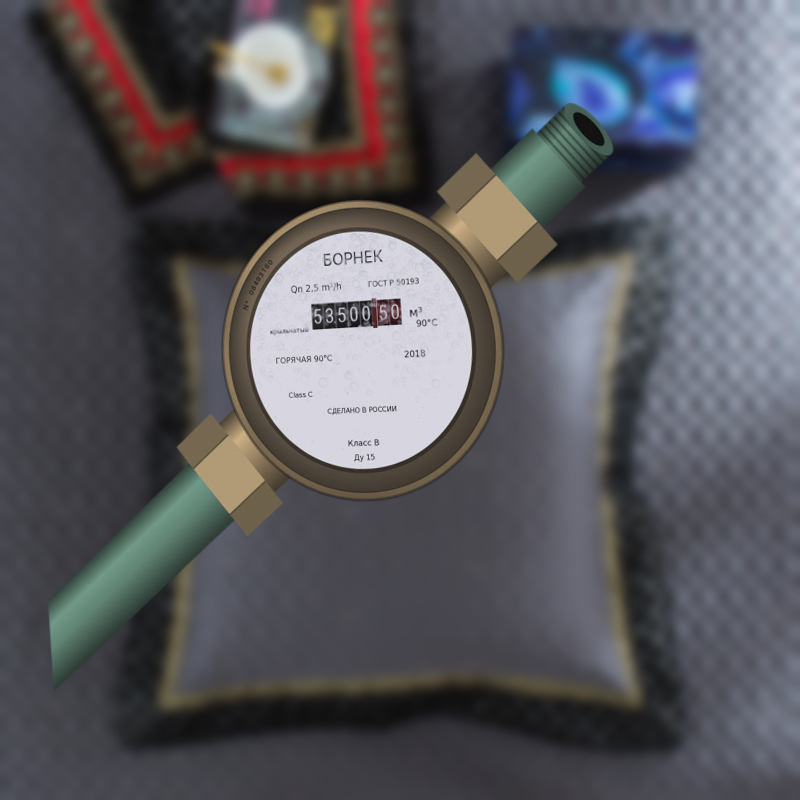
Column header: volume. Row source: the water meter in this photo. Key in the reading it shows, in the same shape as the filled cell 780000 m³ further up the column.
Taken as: 53500.50 m³
